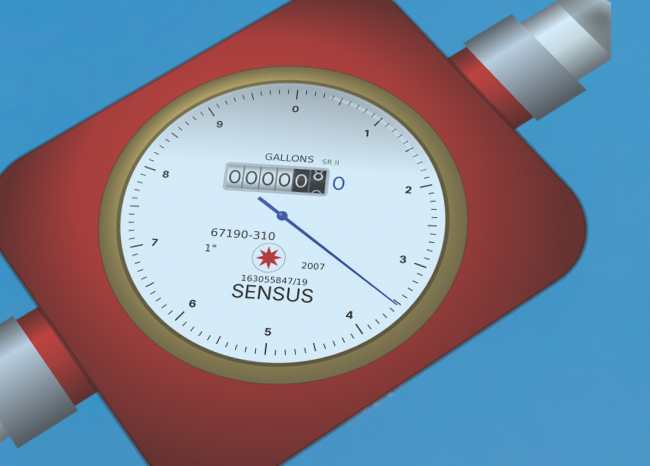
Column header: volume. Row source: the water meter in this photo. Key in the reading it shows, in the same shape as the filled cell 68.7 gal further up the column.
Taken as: 83.5 gal
